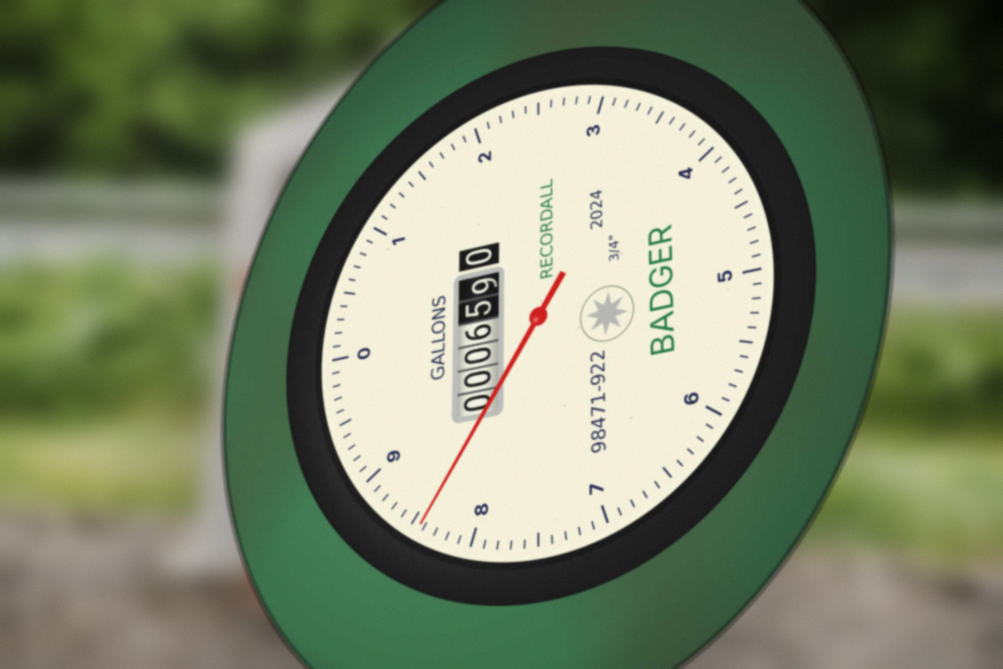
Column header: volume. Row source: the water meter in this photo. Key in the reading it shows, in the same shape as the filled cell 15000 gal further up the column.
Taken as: 6588.4 gal
